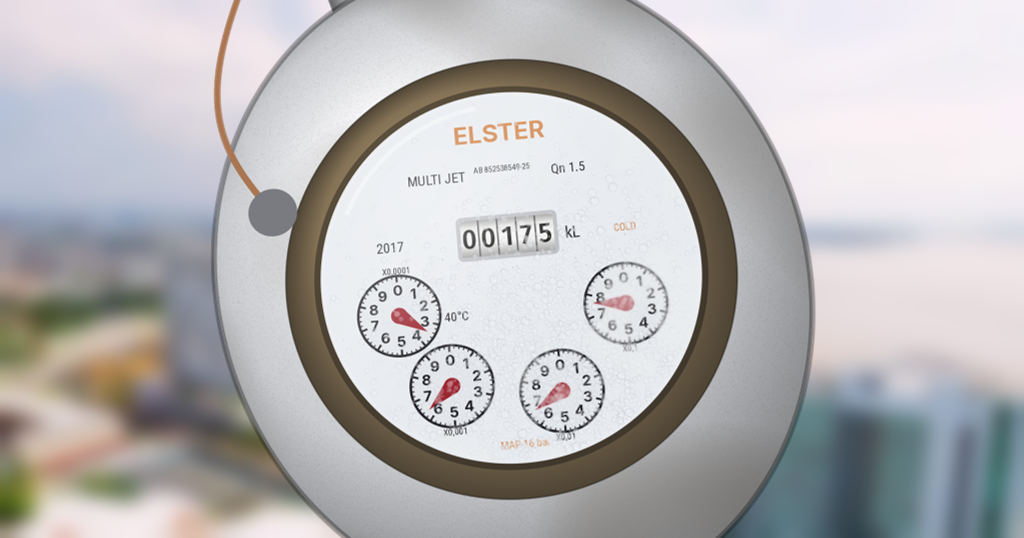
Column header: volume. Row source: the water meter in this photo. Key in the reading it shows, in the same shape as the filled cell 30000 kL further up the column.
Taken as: 175.7663 kL
